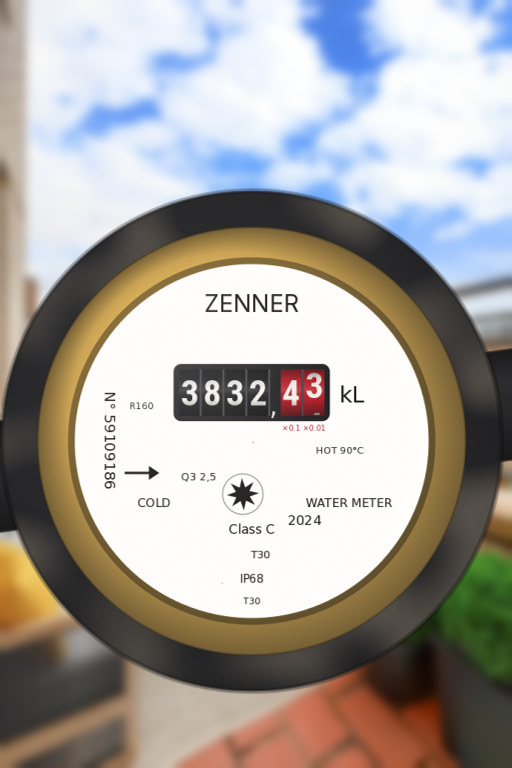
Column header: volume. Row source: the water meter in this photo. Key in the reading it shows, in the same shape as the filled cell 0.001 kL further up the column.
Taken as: 3832.43 kL
